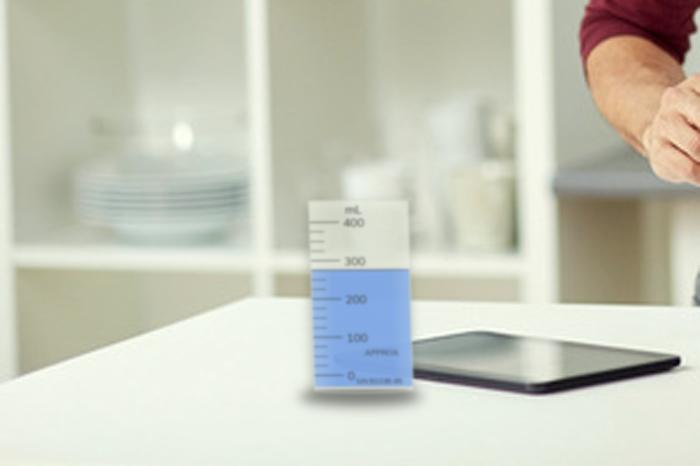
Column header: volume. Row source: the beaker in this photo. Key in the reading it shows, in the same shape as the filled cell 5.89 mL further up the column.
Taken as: 275 mL
